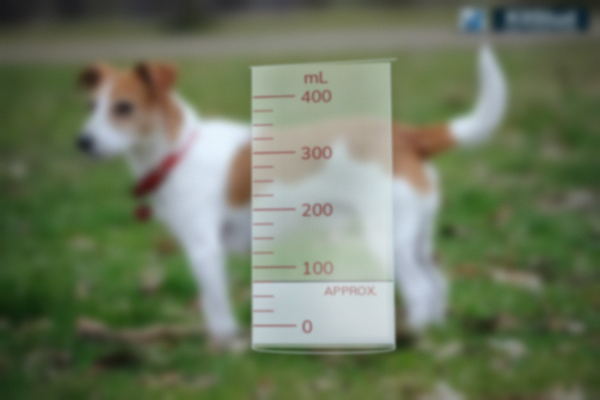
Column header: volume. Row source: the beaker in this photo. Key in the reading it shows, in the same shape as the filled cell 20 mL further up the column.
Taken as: 75 mL
